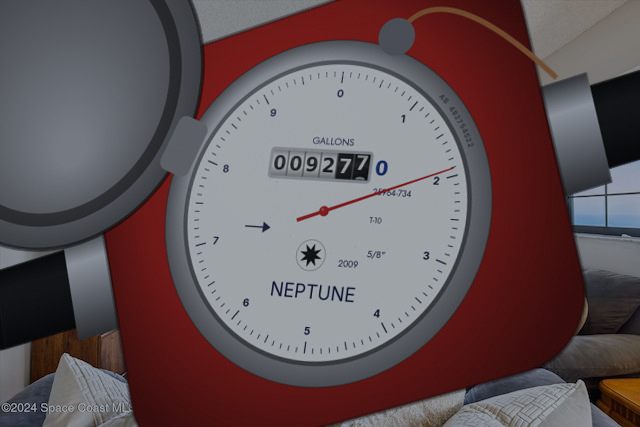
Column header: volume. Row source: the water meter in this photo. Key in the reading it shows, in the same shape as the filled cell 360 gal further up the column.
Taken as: 92771.9 gal
